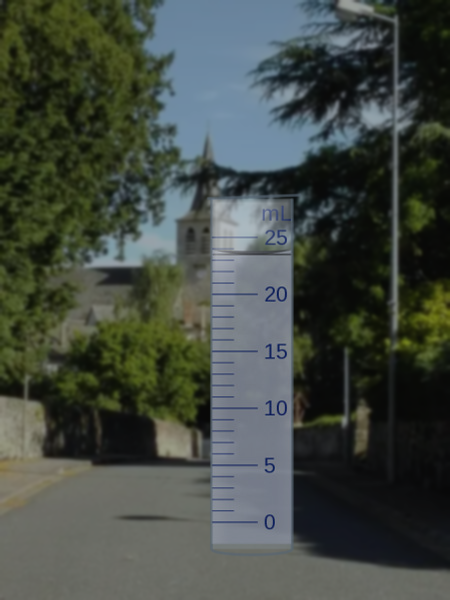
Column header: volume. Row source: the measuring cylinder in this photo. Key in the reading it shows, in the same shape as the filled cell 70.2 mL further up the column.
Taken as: 23.5 mL
